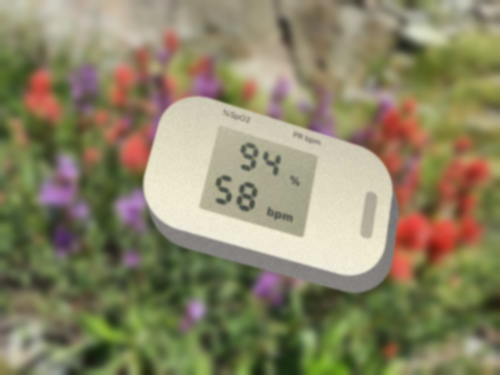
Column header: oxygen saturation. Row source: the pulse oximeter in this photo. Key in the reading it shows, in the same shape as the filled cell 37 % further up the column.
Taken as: 94 %
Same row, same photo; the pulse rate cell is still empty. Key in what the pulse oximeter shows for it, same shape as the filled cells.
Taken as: 58 bpm
